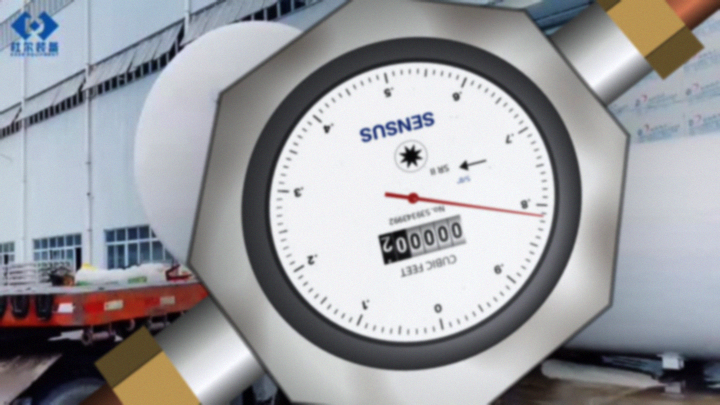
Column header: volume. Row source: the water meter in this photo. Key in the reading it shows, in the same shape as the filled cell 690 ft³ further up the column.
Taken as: 1.81 ft³
